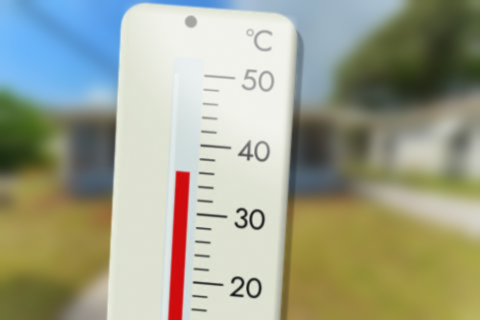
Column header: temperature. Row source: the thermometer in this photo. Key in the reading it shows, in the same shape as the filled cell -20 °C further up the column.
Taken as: 36 °C
